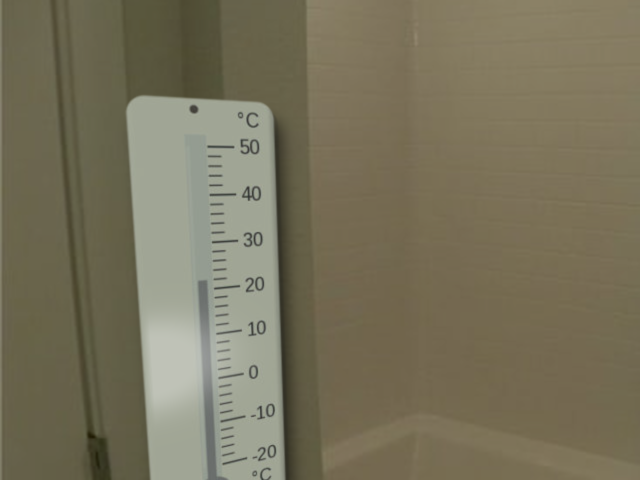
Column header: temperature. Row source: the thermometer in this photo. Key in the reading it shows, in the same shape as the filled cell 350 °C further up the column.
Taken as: 22 °C
